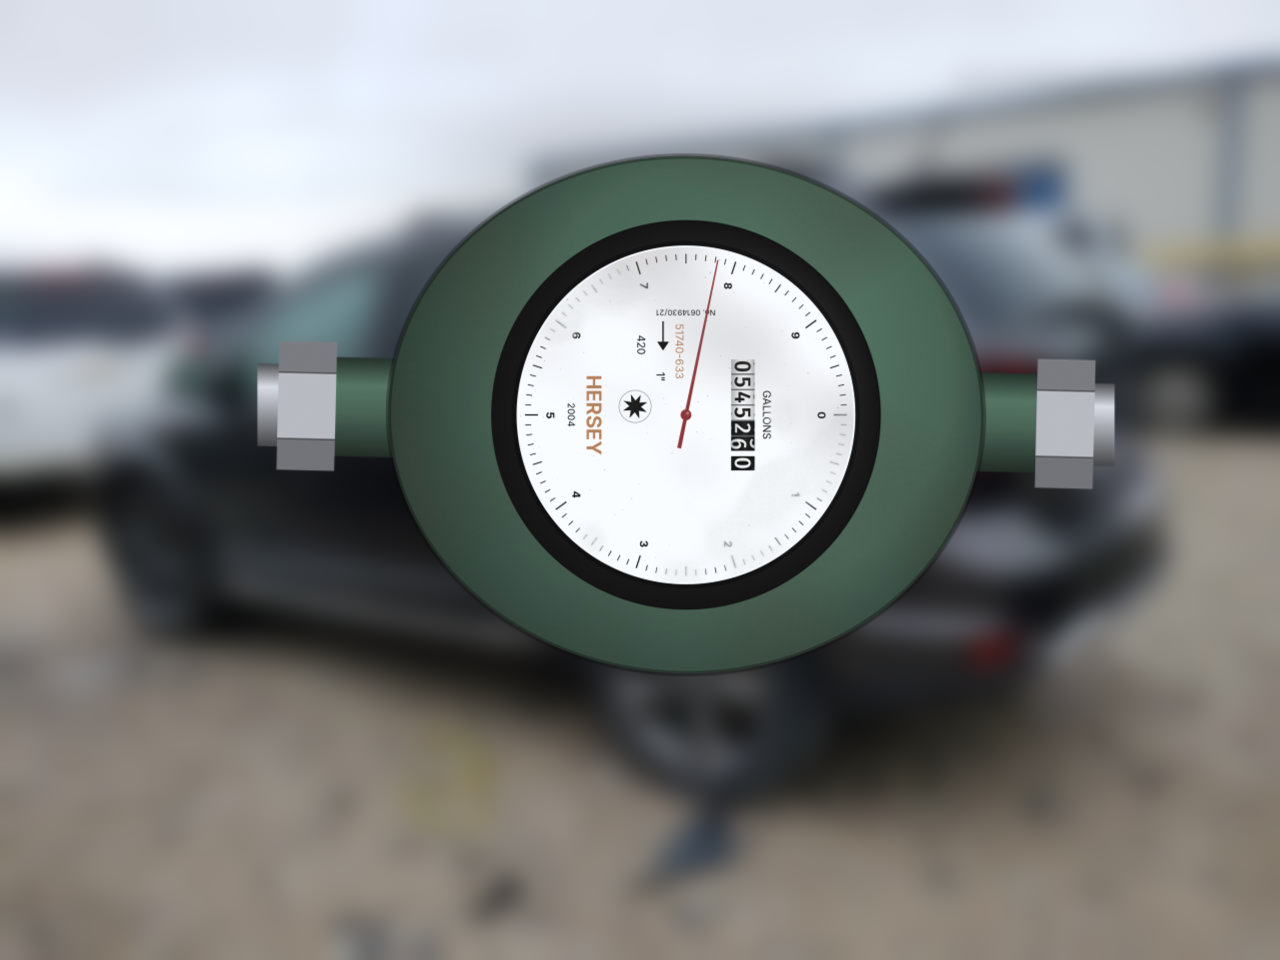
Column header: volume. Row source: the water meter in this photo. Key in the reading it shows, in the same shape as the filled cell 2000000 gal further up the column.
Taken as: 545257.8 gal
